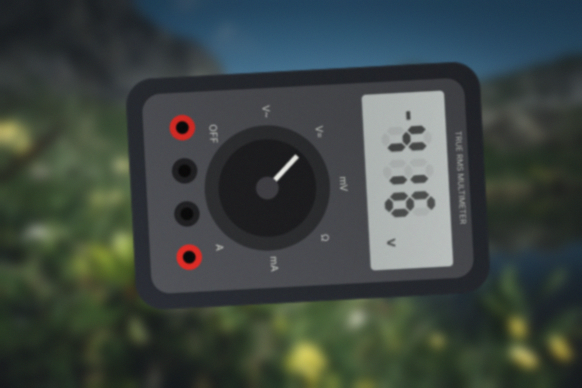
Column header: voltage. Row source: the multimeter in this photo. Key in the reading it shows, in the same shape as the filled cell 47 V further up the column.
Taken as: -416 V
